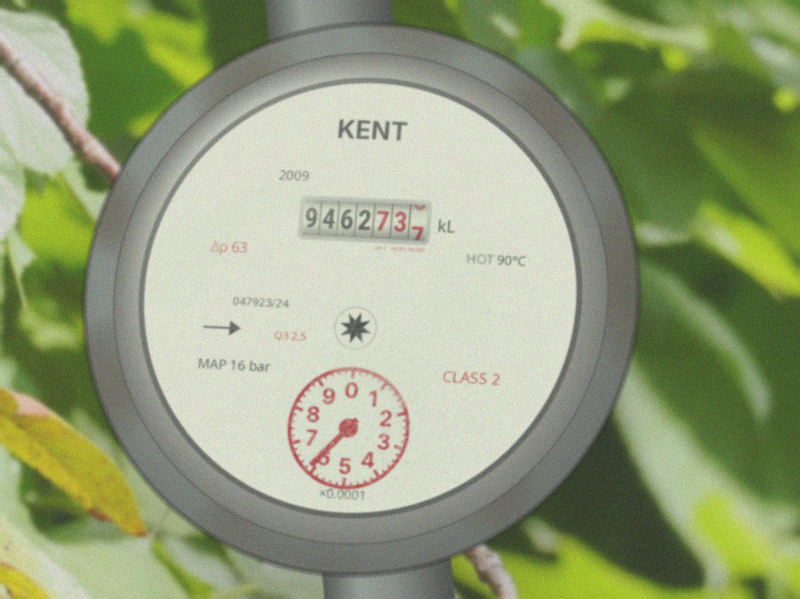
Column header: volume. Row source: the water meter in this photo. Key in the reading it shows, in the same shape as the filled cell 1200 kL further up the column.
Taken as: 9462.7366 kL
